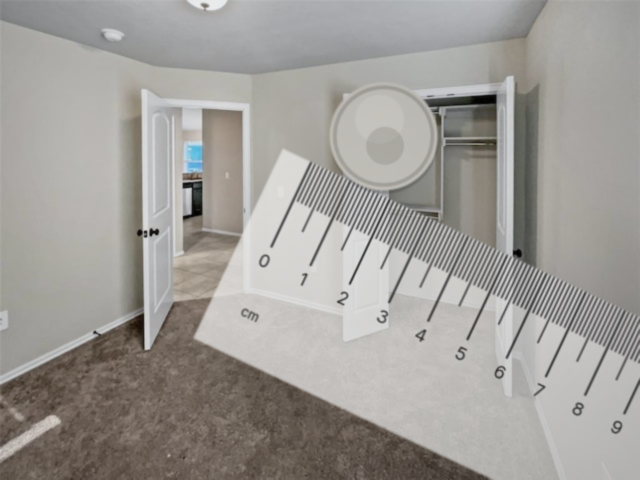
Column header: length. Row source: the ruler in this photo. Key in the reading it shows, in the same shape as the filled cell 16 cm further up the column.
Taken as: 2.5 cm
